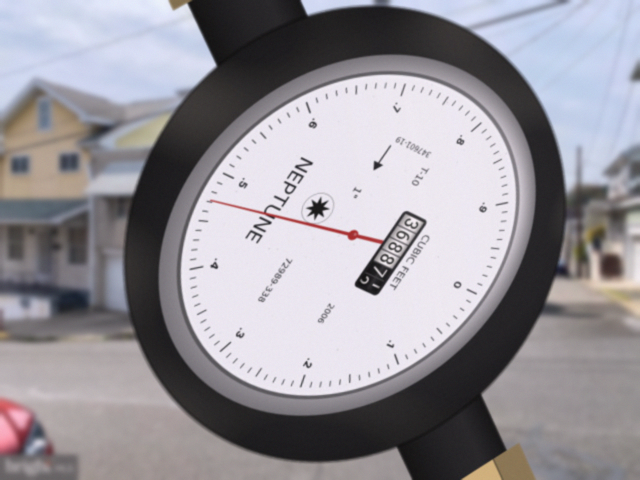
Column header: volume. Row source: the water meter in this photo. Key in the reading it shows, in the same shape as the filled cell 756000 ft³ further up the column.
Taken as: 368871.47 ft³
